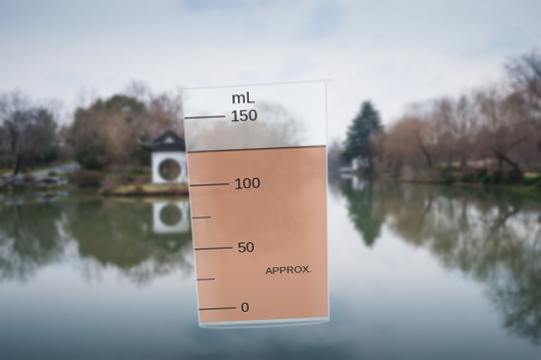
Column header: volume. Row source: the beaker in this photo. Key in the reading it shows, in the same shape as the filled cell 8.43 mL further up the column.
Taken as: 125 mL
